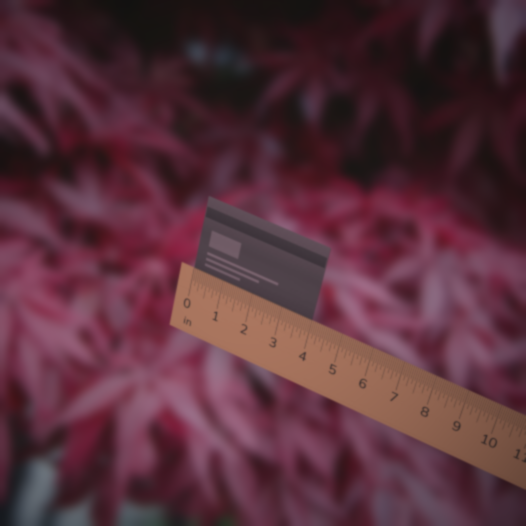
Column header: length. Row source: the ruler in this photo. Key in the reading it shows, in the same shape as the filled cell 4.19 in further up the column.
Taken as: 4 in
